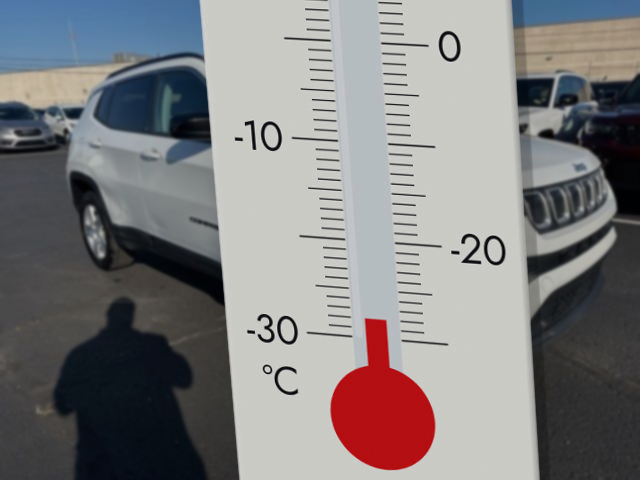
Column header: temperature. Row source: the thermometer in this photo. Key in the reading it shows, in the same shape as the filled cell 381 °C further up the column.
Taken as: -28 °C
